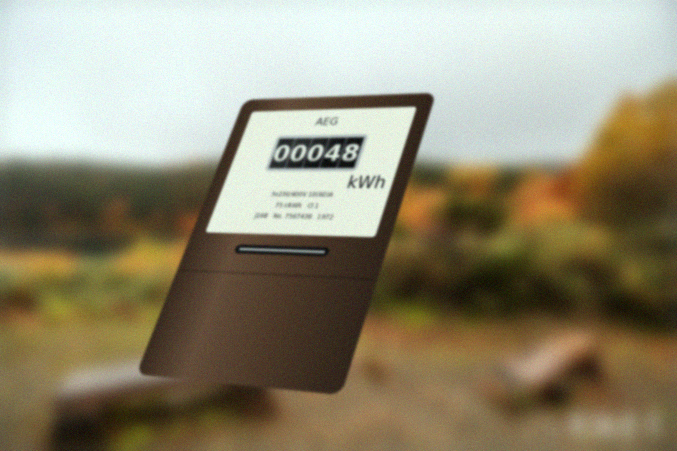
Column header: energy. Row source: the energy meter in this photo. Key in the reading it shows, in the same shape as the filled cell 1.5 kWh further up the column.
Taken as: 48 kWh
